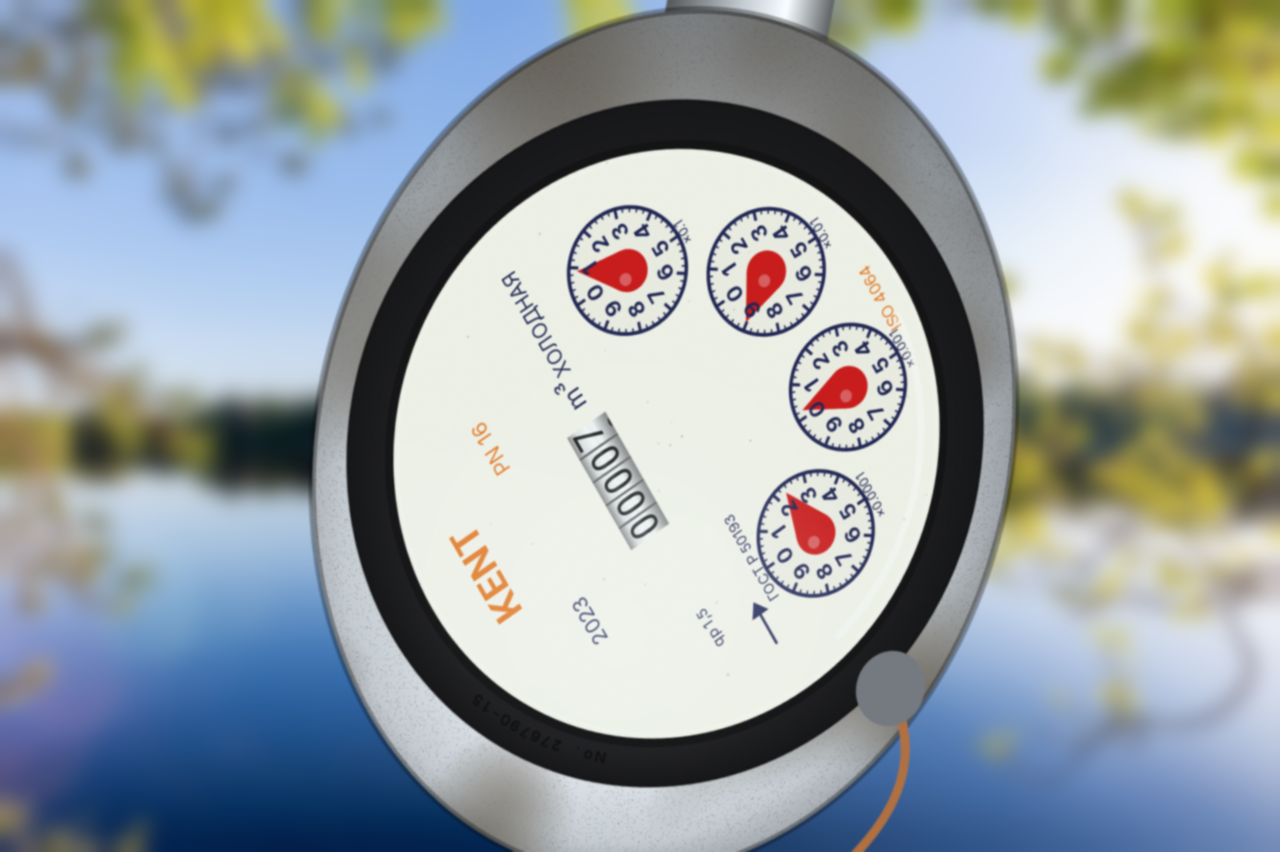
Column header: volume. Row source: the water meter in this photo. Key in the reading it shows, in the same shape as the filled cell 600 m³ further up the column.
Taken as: 7.0902 m³
